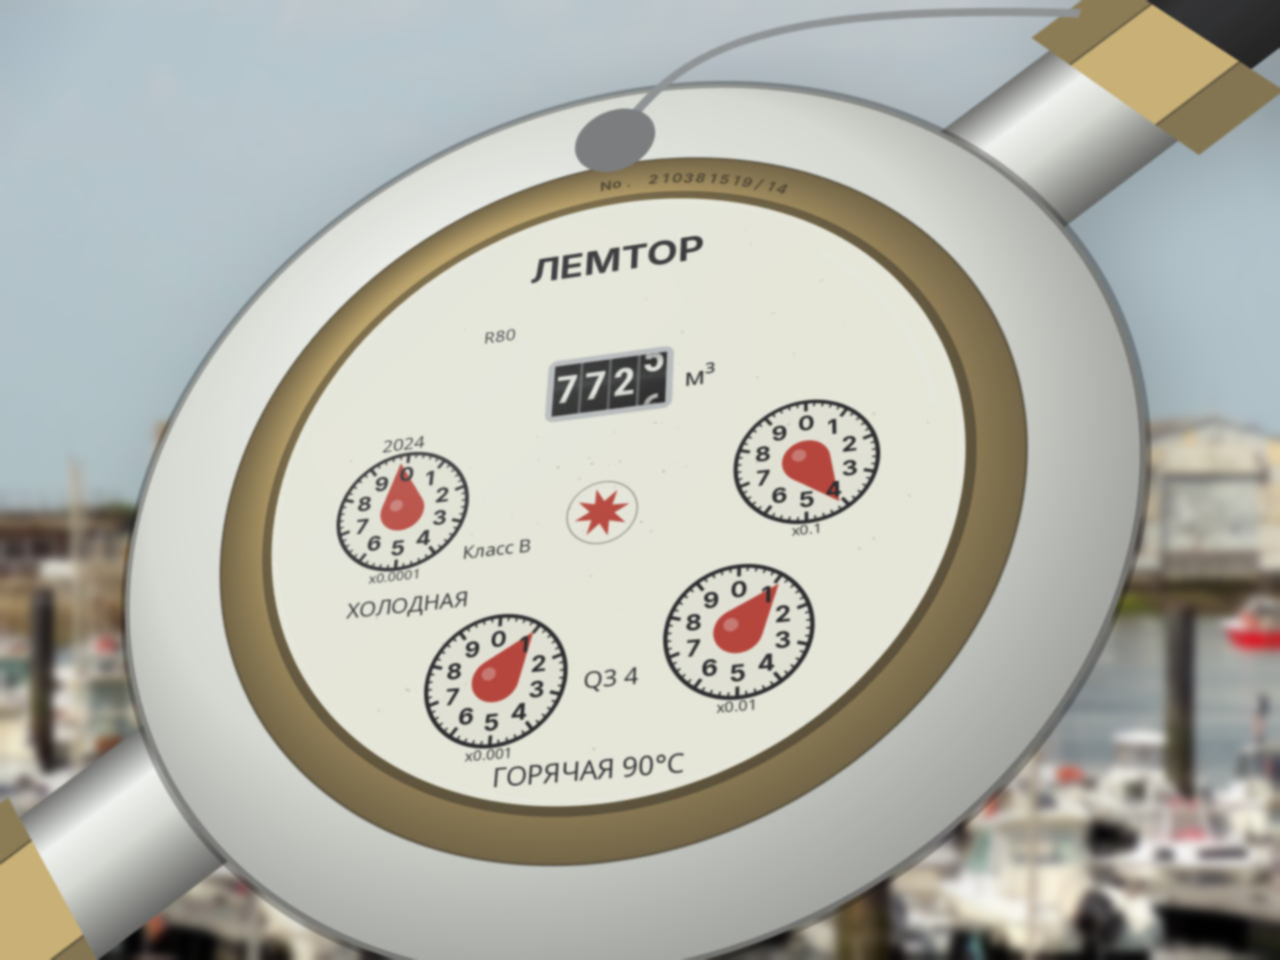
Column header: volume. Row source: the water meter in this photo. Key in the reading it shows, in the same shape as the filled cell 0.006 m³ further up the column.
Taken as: 7725.4109 m³
